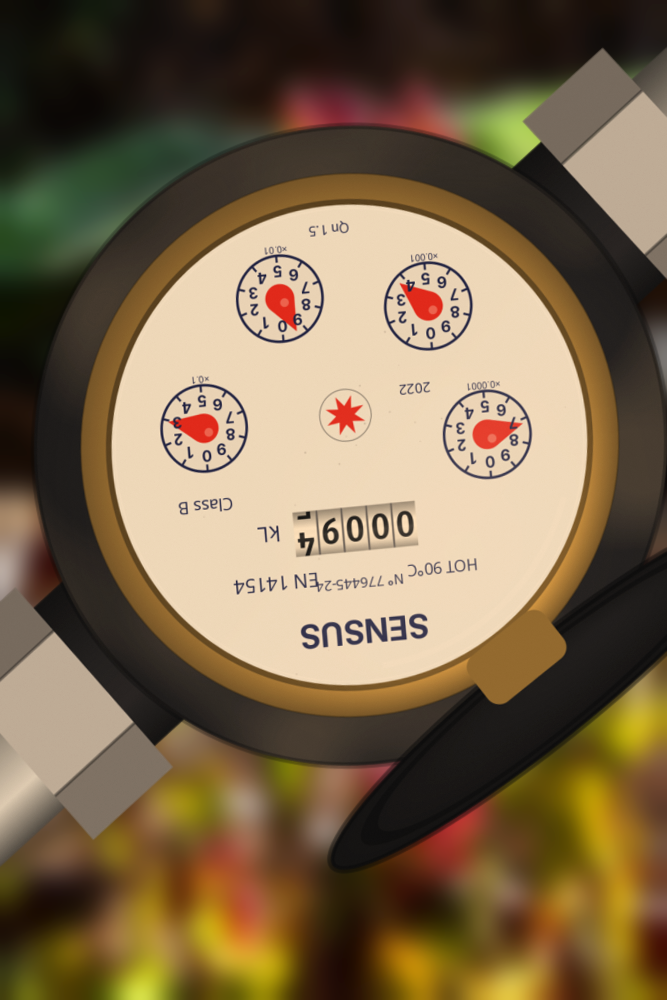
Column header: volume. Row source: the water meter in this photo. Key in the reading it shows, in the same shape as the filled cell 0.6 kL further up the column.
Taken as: 94.2937 kL
